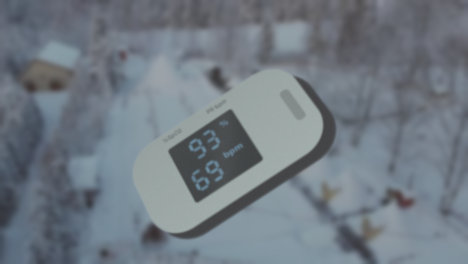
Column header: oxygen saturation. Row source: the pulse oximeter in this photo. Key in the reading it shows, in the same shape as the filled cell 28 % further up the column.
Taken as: 93 %
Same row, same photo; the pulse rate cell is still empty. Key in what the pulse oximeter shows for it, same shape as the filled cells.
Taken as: 69 bpm
